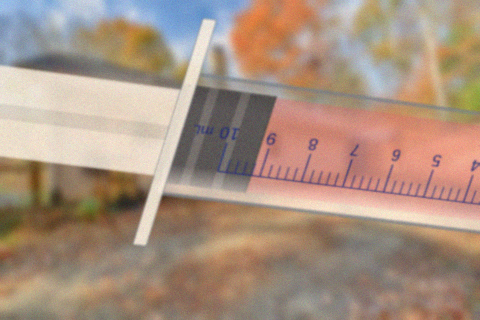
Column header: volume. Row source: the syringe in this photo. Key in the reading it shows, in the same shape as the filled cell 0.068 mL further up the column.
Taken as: 9.2 mL
